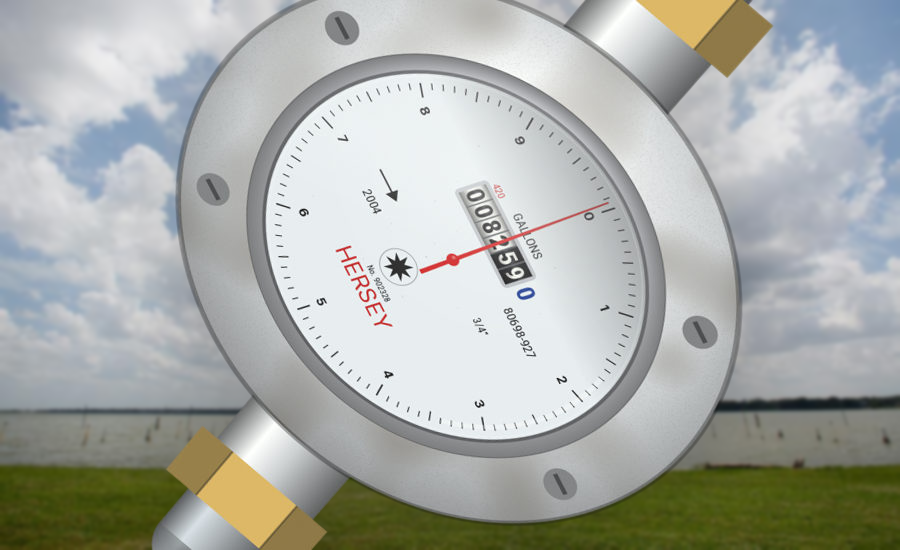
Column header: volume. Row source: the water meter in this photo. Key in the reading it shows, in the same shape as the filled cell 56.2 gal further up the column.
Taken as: 82589.9 gal
